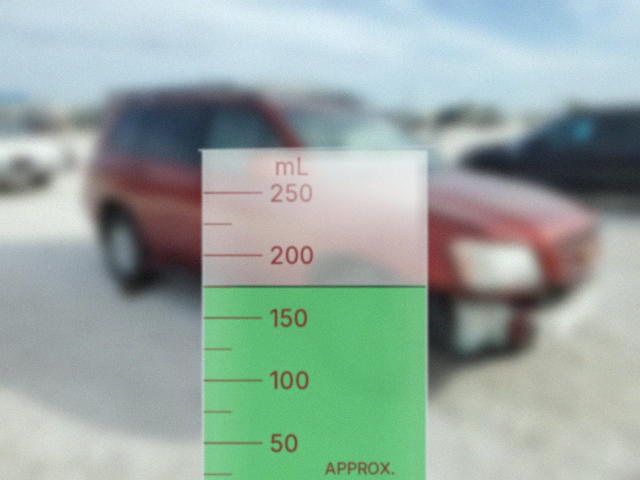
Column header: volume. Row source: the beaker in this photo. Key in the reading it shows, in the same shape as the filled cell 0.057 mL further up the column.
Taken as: 175 mL
